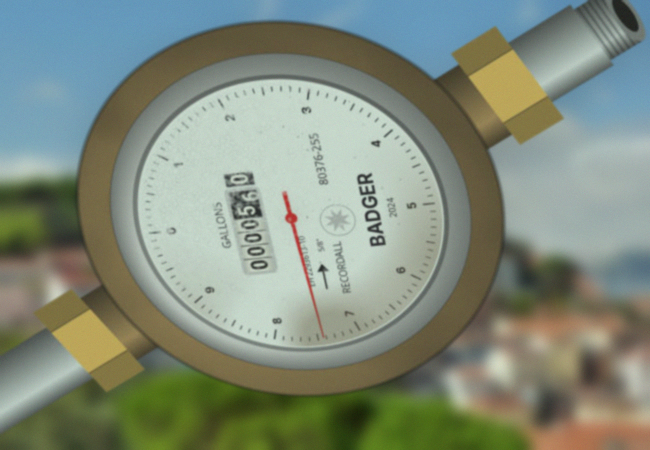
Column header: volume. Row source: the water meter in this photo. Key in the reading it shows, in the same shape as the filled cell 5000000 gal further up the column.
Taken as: 557.4 gal
